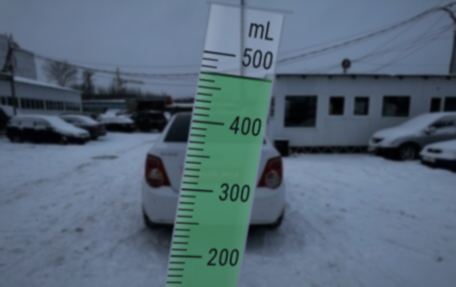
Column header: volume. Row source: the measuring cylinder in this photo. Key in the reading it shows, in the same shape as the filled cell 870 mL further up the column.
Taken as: 470 mL
